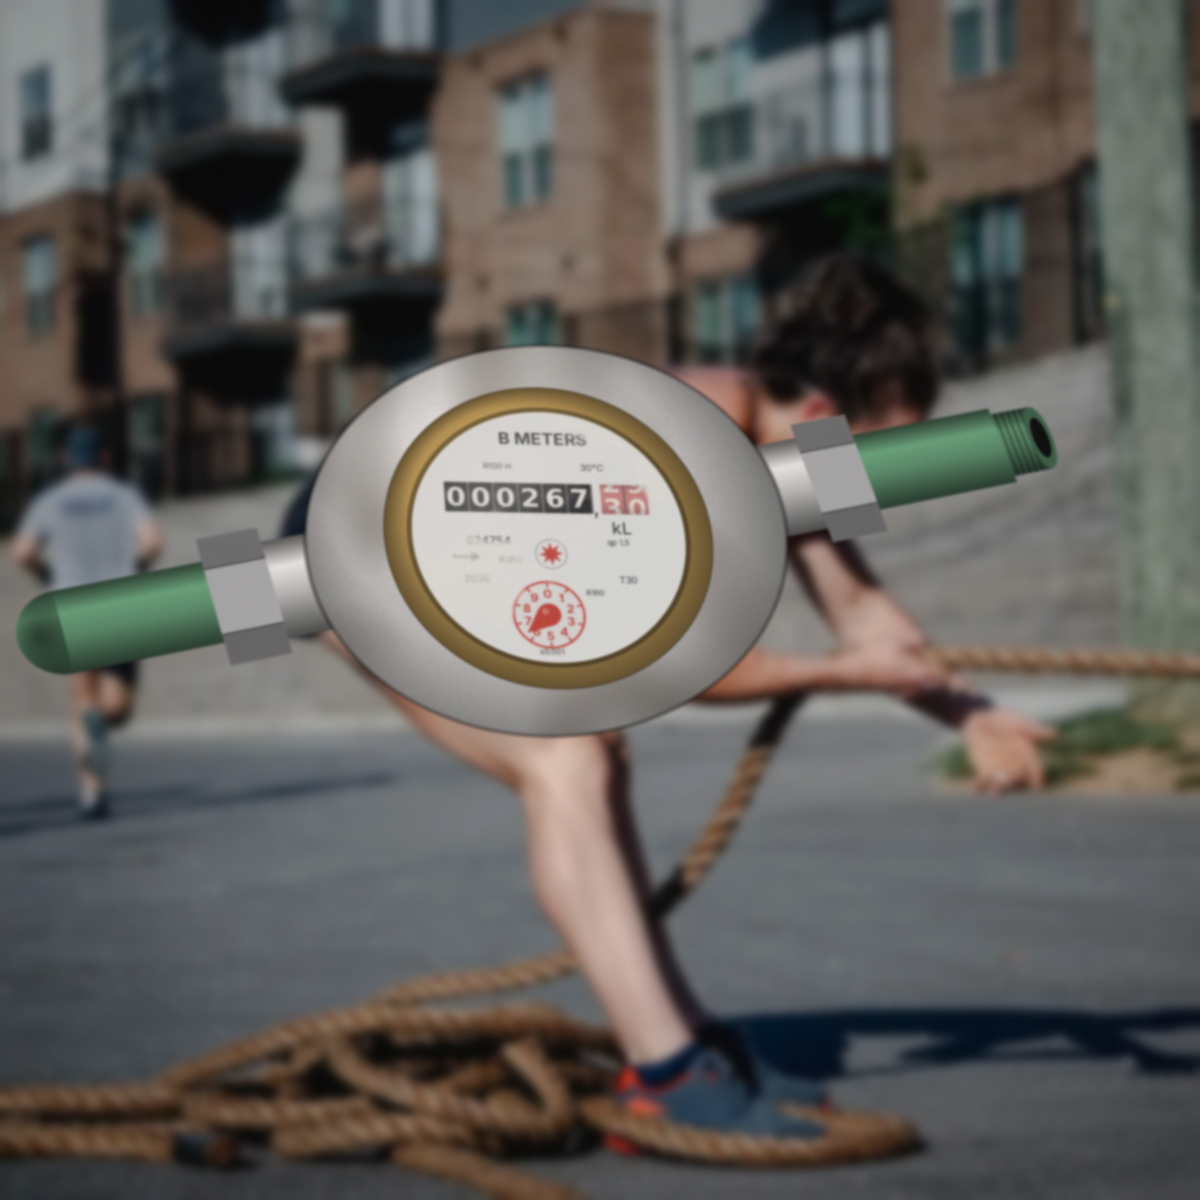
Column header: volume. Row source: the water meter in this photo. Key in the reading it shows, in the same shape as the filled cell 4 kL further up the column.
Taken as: 267.296 kL
